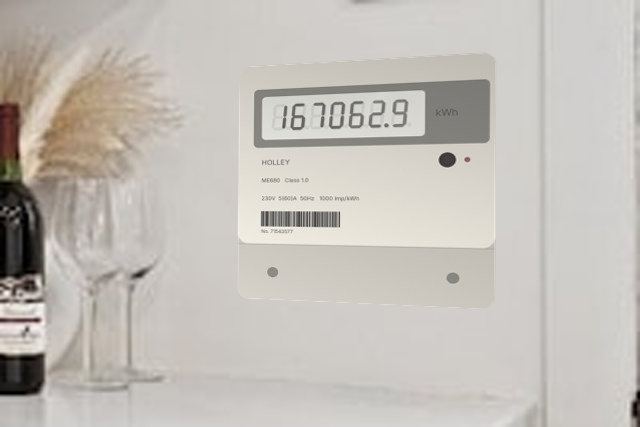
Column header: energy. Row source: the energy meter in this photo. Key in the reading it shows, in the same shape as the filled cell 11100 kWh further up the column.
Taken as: 167062.9 kWh
